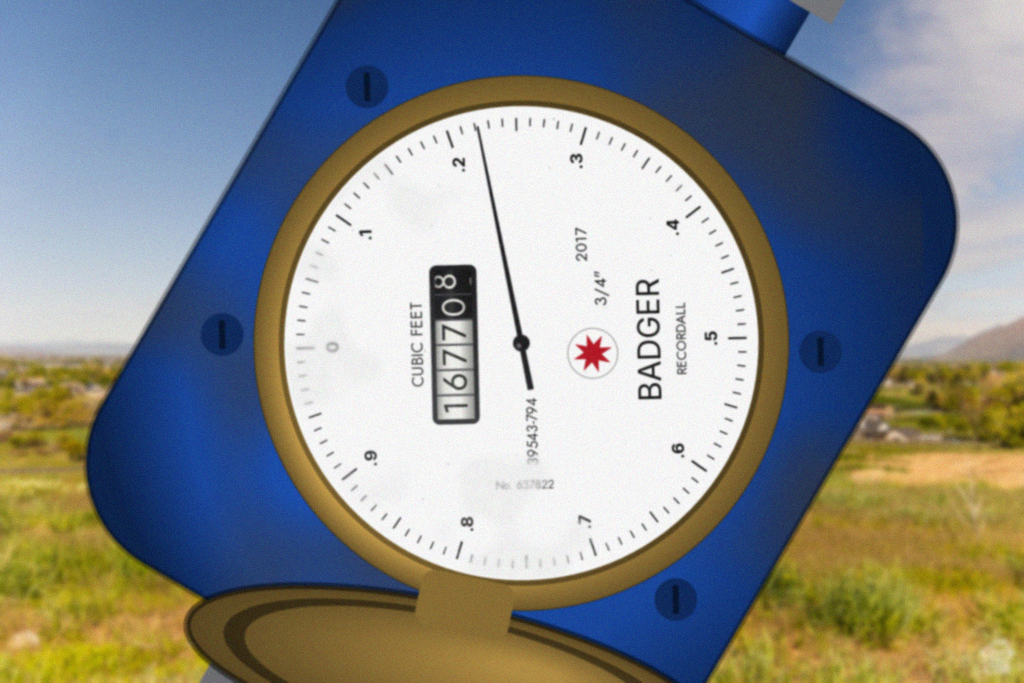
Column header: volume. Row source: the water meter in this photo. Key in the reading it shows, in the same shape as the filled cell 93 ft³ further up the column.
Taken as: 167708.22 ft³
